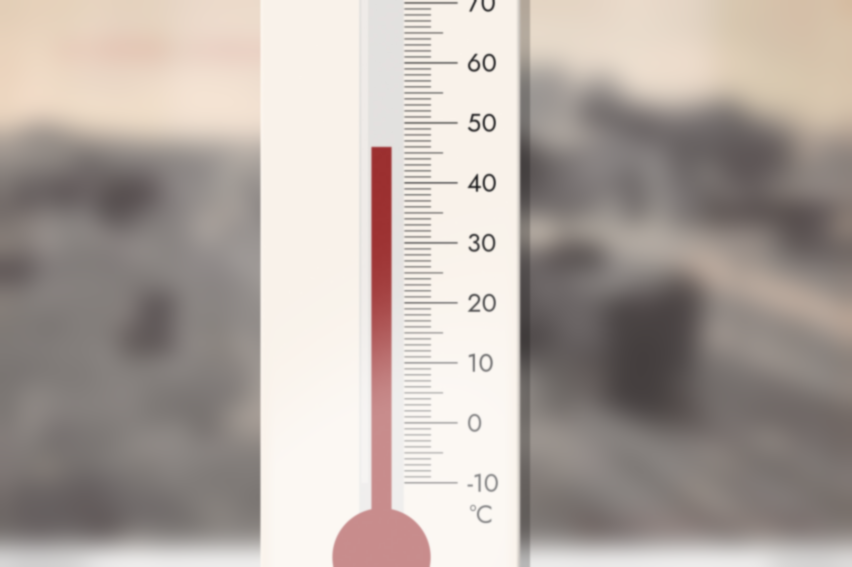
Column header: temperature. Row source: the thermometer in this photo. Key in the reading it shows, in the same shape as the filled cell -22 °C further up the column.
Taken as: 46 °C
